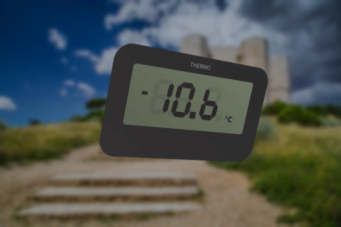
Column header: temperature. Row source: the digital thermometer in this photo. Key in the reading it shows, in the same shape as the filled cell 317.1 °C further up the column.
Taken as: -10.6 °C
